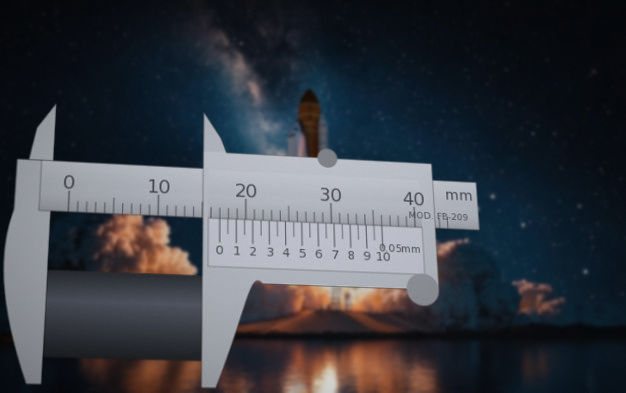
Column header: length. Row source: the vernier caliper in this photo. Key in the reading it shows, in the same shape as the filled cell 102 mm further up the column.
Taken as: 17.0 mm
